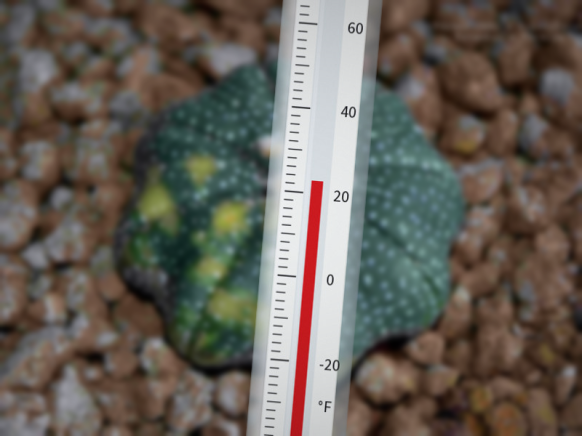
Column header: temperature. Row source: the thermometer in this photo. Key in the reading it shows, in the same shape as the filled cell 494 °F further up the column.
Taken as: 23 °F
